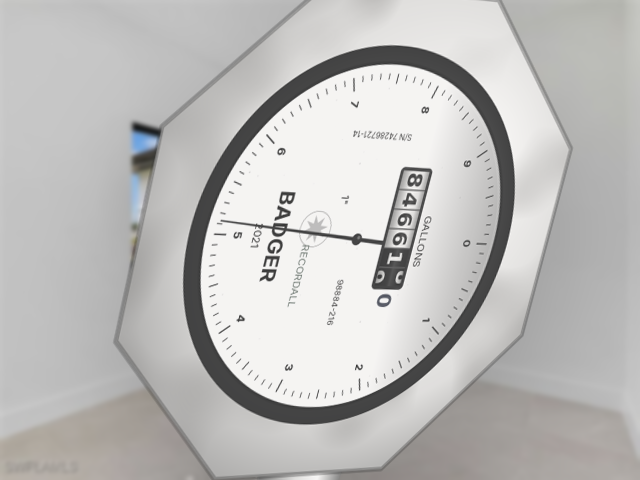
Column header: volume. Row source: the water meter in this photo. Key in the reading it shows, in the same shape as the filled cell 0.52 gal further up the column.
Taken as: 8466185.1 gal
